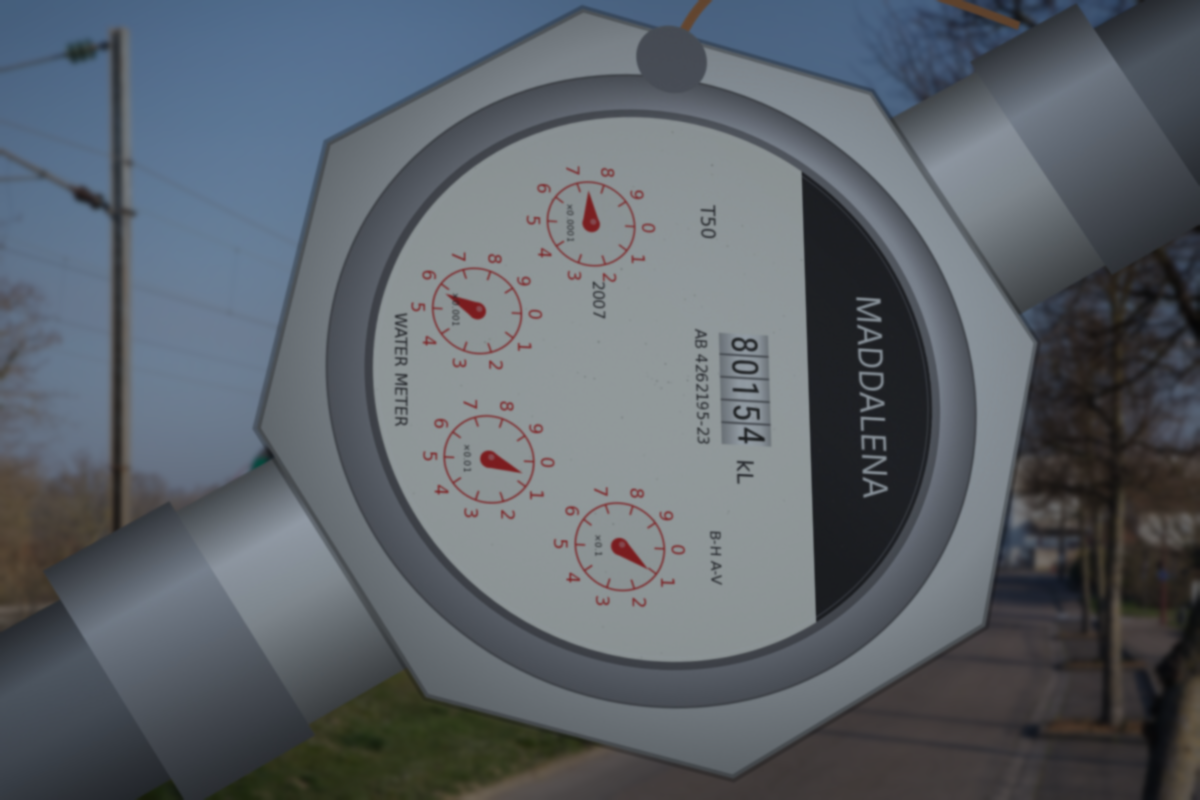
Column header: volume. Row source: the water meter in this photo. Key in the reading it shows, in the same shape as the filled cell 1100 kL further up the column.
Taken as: 80154.1057 kL
